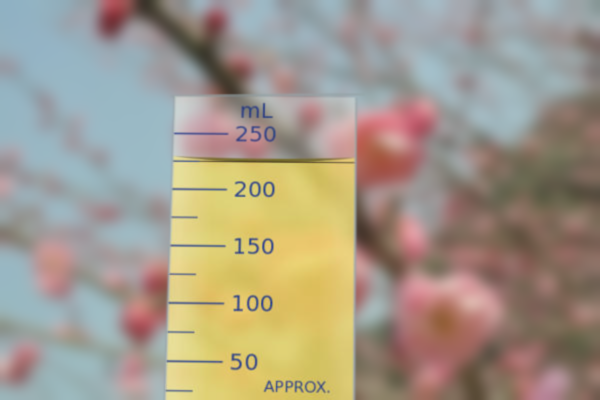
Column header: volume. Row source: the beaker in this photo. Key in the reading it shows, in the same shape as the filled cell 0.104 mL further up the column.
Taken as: 225 mL
